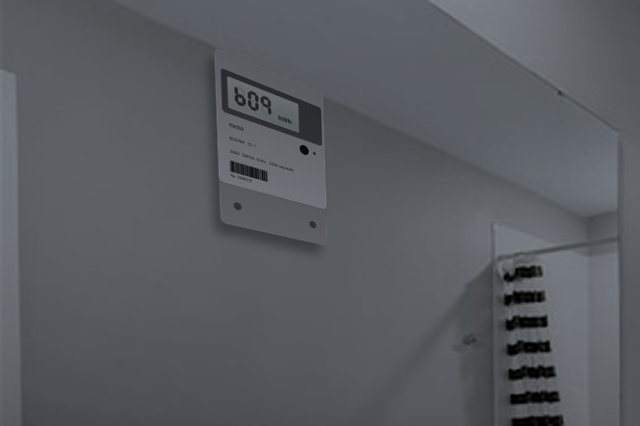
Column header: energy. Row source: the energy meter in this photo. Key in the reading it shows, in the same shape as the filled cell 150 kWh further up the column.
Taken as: 609 kWh
